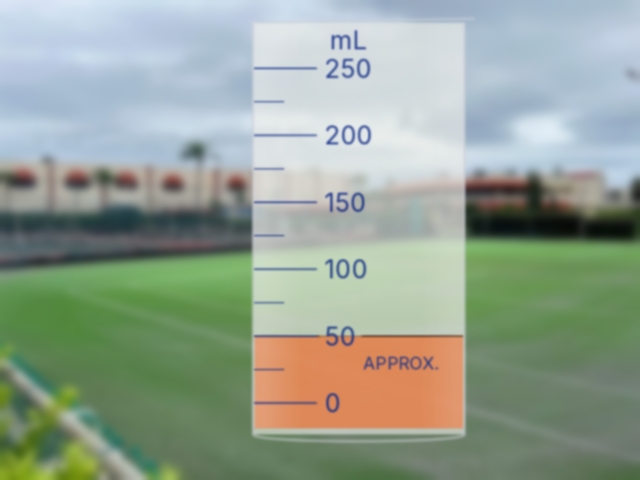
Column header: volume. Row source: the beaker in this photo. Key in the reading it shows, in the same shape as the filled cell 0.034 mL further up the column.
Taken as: 50 mL
